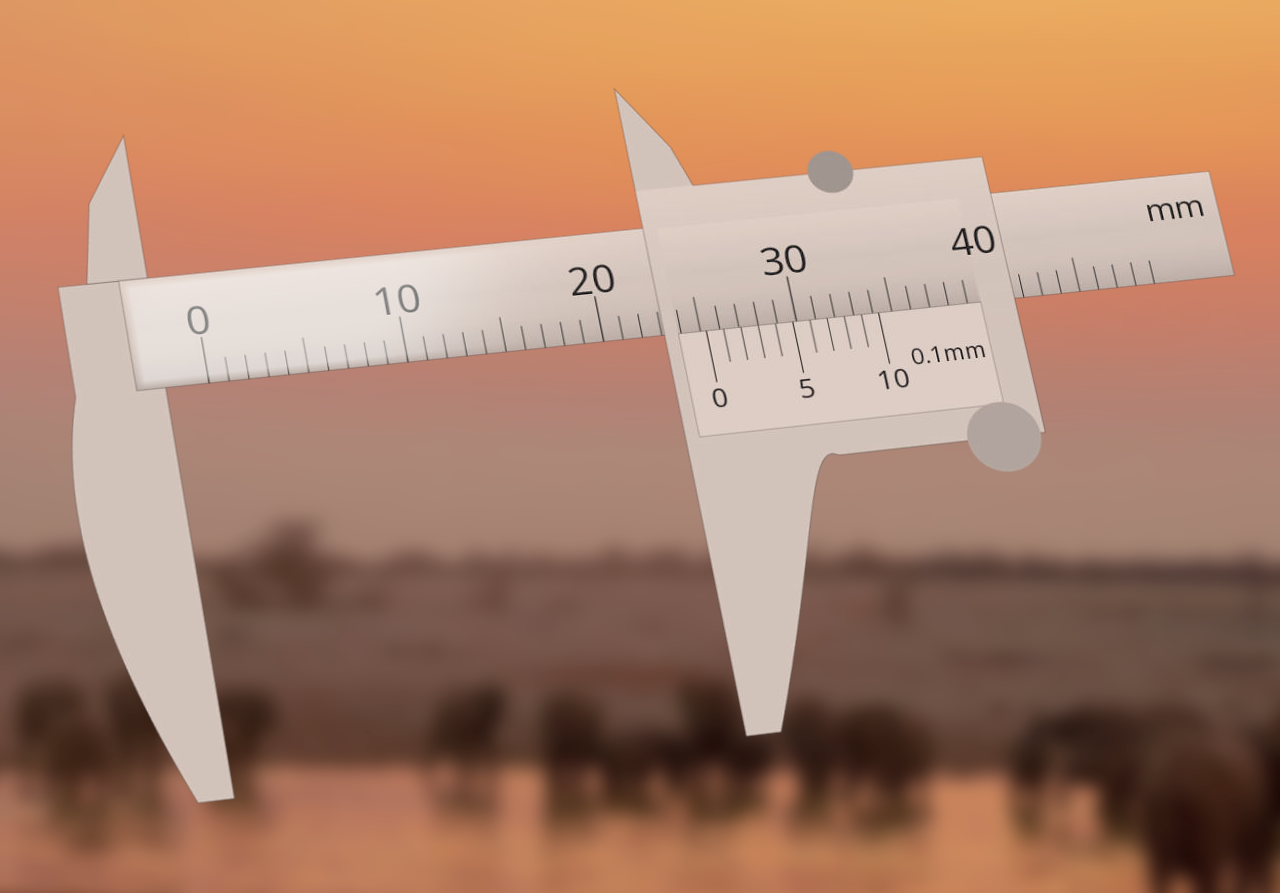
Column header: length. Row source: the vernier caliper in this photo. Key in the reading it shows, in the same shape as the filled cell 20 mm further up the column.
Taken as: 25.3 mm
